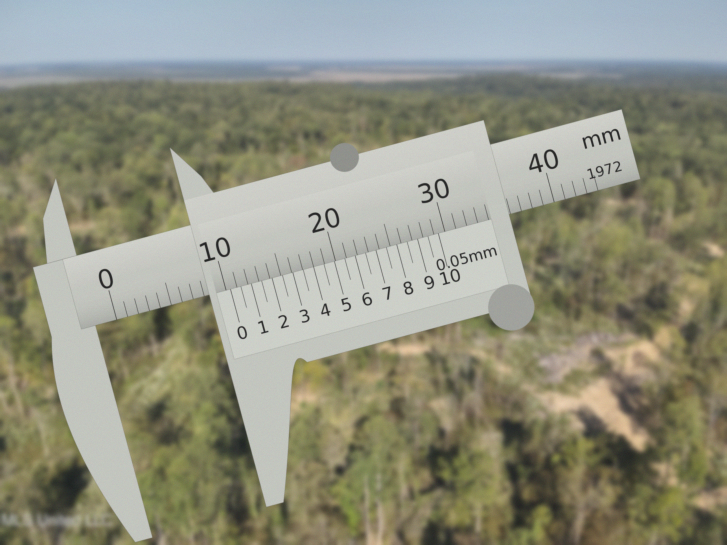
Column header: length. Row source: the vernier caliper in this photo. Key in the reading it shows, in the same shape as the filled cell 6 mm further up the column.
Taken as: 10.4 mm
